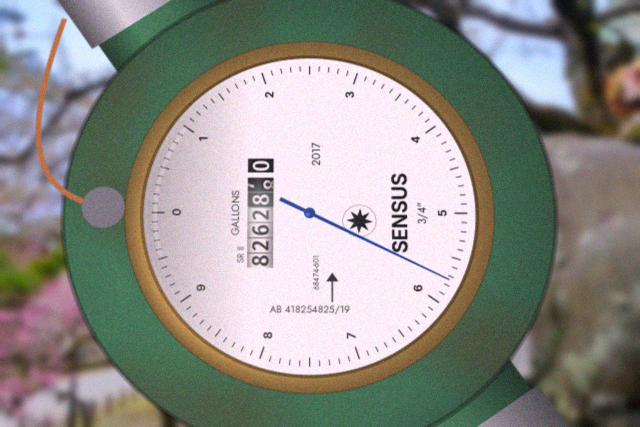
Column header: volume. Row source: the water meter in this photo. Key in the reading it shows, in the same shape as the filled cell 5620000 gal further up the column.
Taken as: 8262875.7 gal
